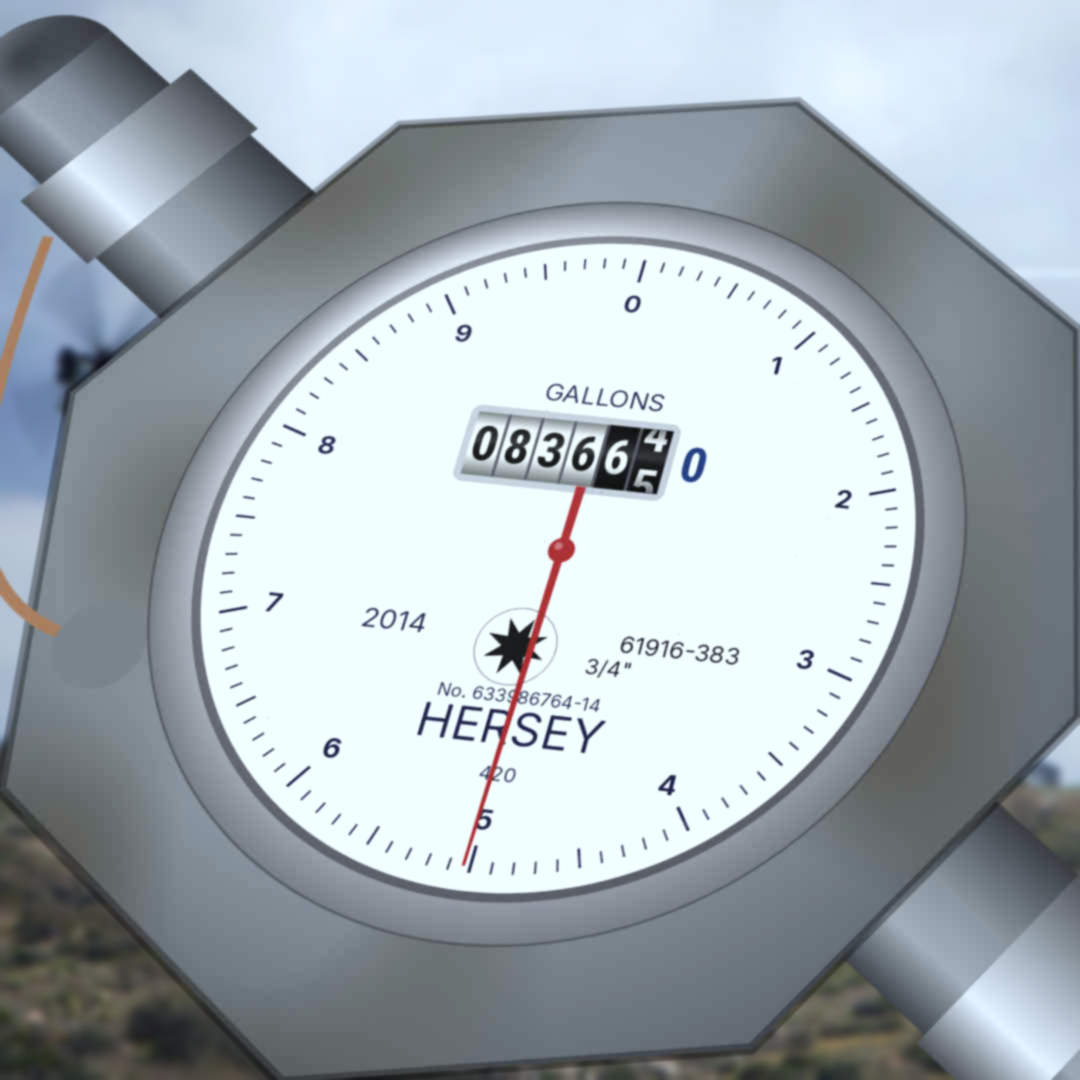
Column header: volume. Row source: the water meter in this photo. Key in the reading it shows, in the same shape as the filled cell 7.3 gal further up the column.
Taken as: 836645.0 gal
